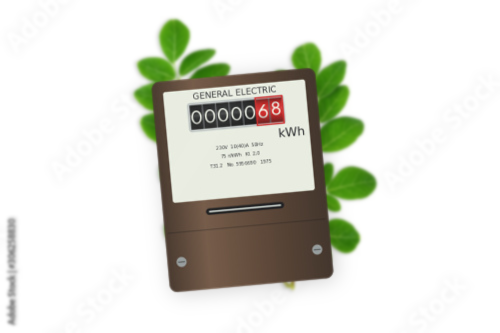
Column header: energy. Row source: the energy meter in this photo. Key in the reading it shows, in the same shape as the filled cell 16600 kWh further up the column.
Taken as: 0.68 kWh
